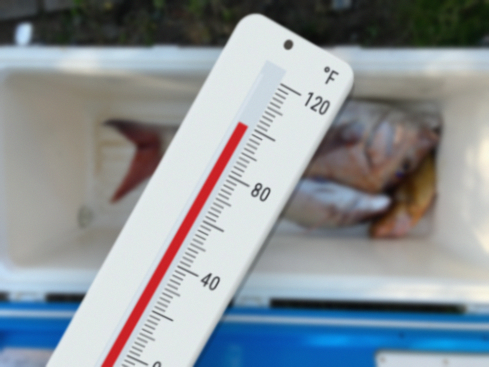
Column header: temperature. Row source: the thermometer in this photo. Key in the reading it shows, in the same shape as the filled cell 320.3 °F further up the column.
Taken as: 100 °F
